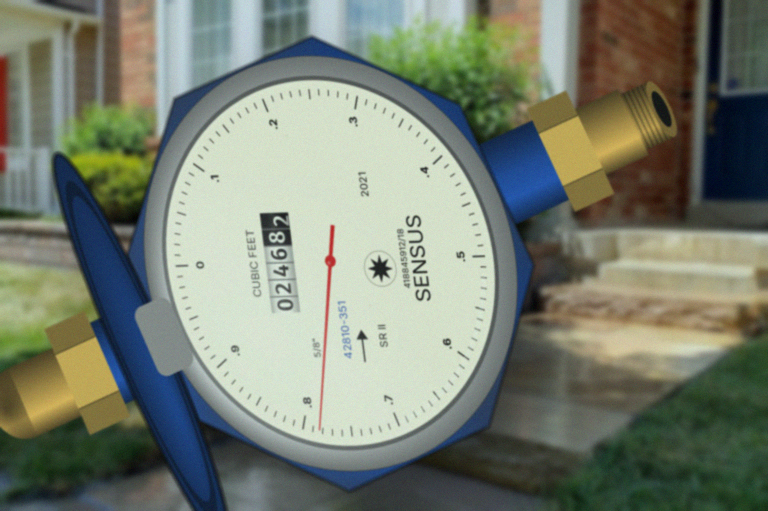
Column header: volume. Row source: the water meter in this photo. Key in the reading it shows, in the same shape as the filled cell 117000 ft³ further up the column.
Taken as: 24681.78 ft³
